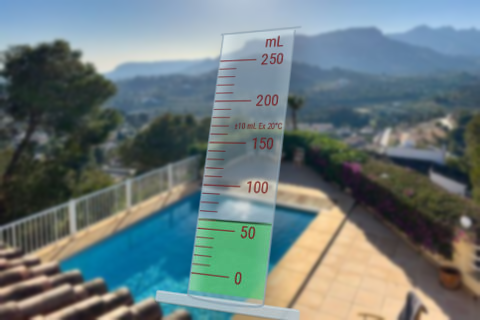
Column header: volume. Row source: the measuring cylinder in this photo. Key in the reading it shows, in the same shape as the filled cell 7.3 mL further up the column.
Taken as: 60 mL
